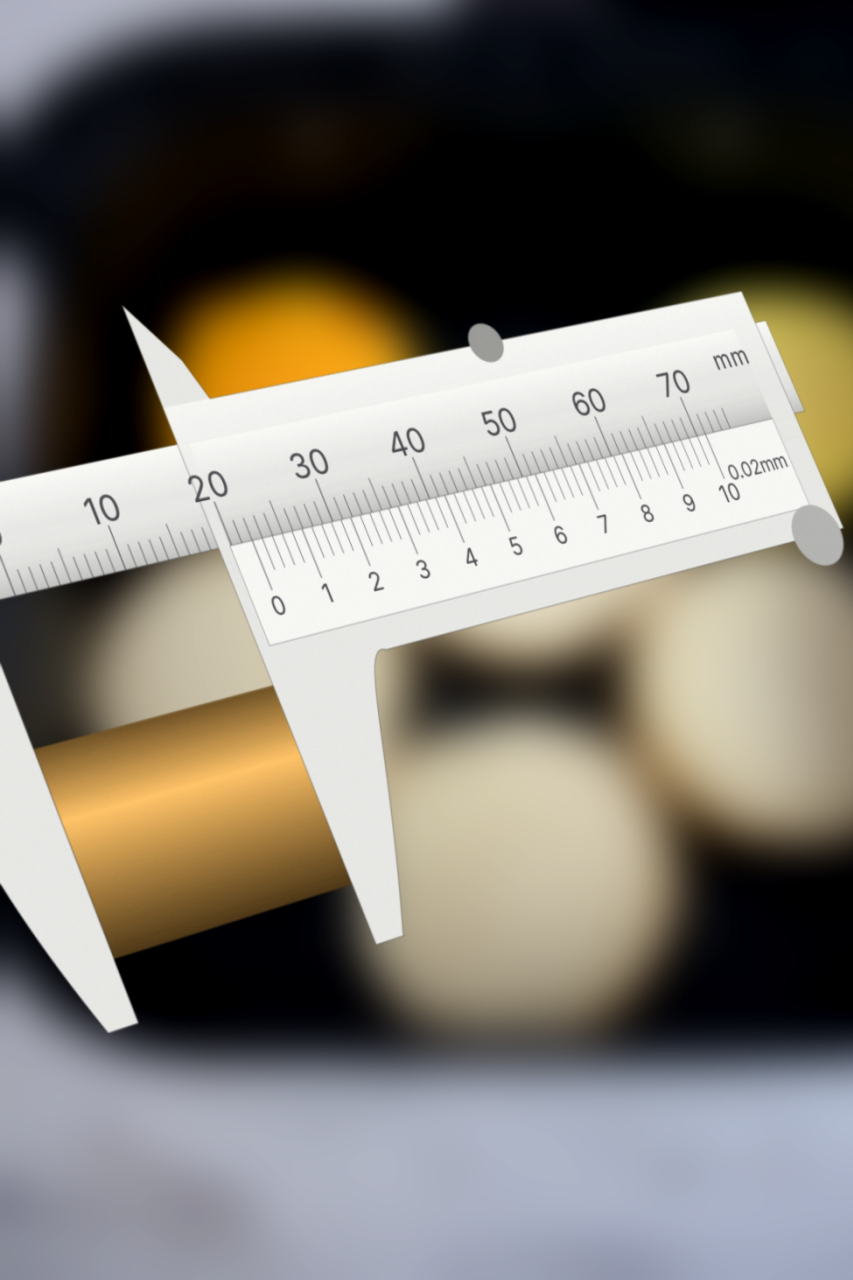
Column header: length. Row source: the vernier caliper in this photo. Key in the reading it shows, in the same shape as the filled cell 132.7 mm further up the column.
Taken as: 22.0 mm
